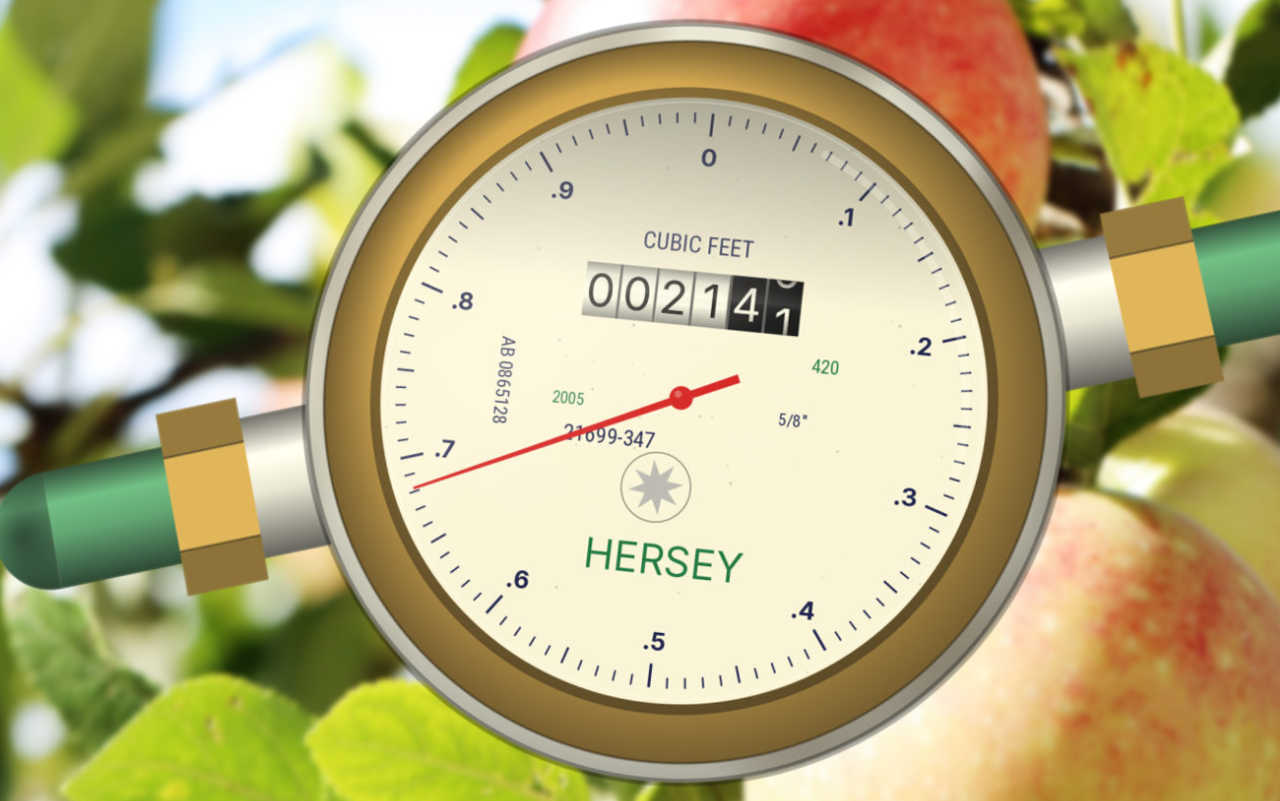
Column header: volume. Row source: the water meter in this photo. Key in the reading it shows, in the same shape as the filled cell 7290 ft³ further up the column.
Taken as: 2140.68 ft³
